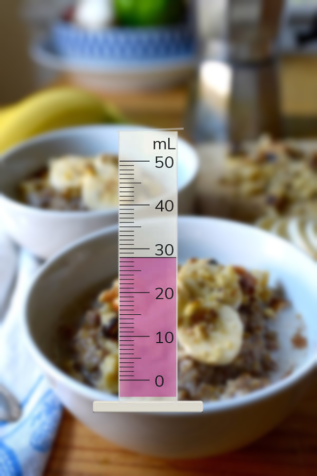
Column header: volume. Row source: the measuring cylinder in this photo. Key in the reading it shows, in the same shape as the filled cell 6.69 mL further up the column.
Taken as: 28 mL
